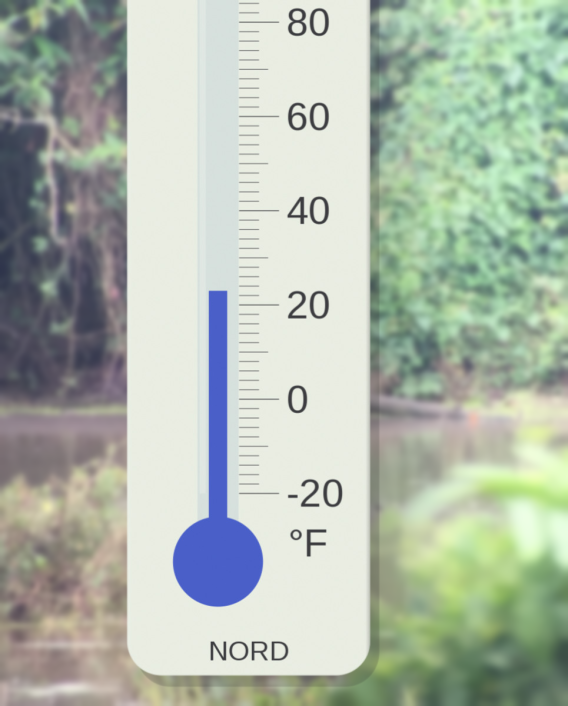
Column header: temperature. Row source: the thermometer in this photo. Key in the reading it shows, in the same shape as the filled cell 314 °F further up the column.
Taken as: 23 °F
